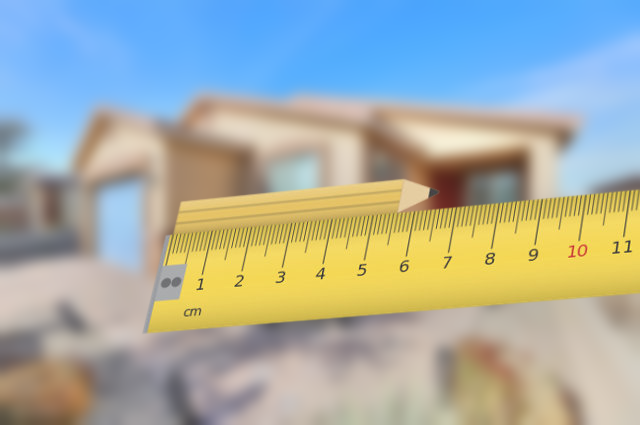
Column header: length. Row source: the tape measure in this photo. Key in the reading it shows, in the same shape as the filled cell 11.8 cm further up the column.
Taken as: 6.5 cm
